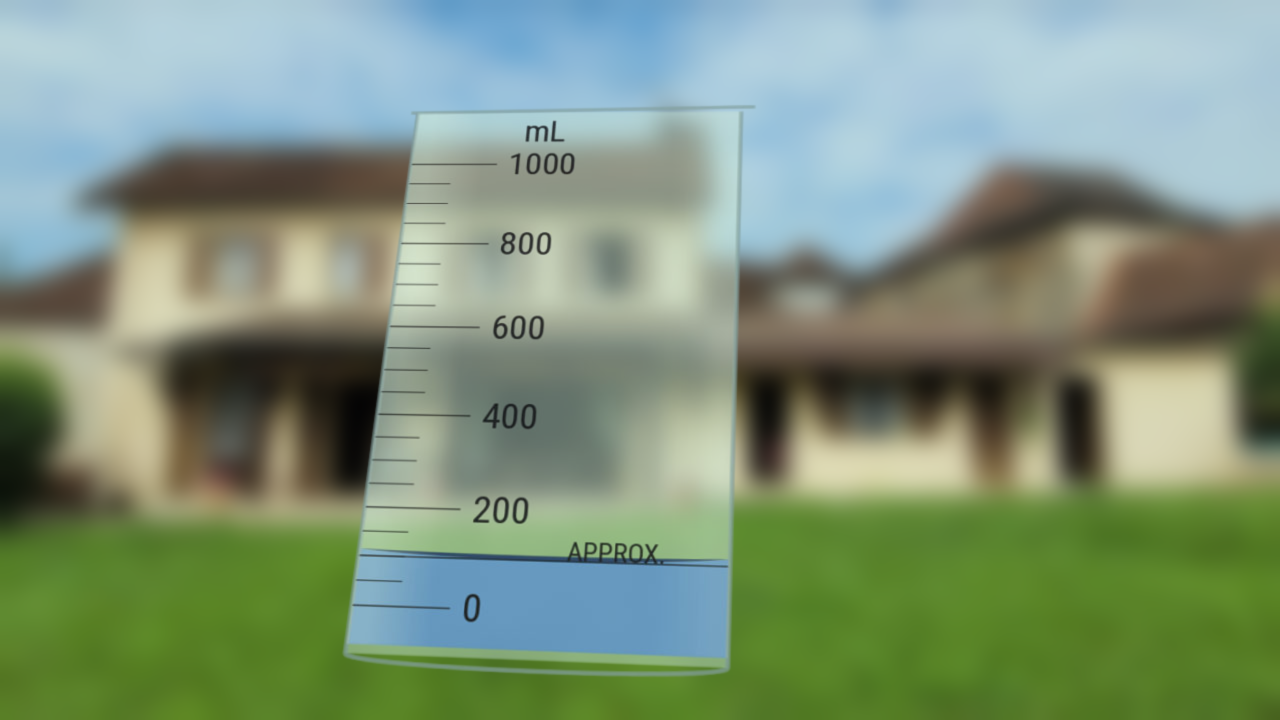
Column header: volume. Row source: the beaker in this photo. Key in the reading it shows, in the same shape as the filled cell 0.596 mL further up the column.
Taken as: 100 mL
